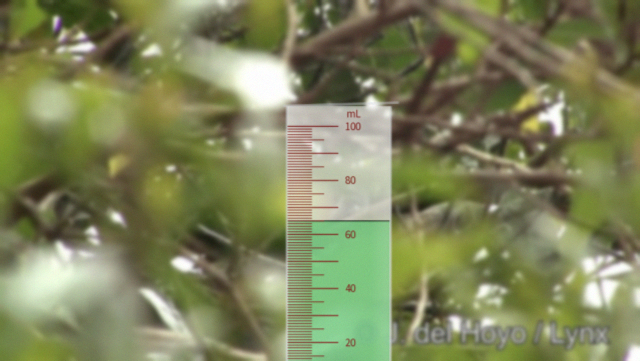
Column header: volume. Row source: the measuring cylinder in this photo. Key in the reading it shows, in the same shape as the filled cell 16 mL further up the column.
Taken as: 65 mL
